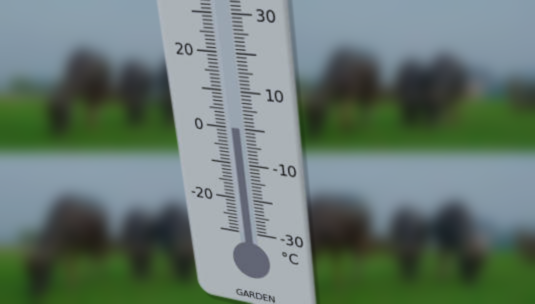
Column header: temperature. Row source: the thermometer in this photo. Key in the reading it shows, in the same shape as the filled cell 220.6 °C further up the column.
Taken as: 0 °C
